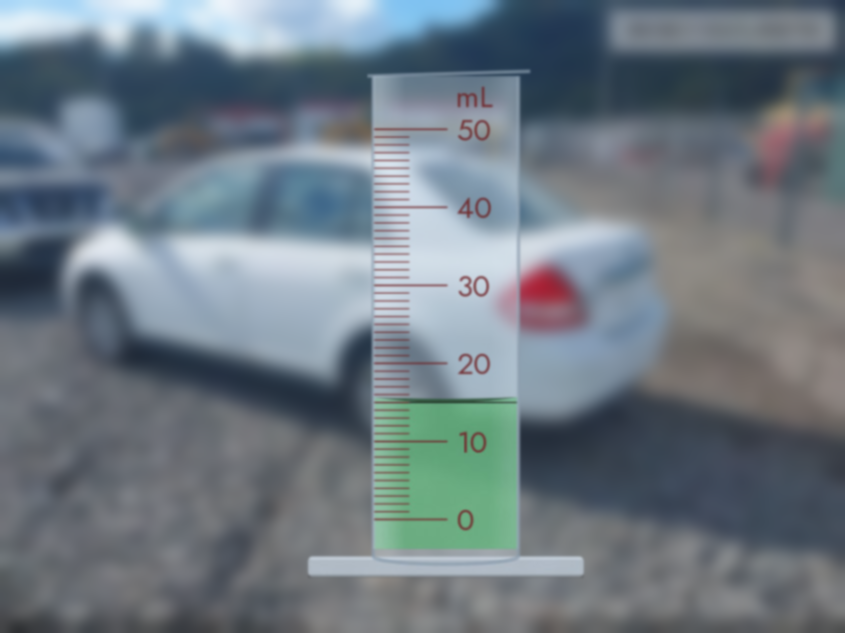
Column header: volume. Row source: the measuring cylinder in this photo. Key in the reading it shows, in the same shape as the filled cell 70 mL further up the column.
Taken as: 15 mL
